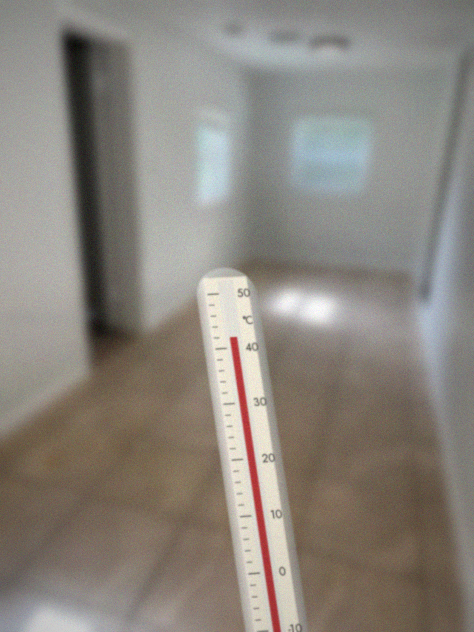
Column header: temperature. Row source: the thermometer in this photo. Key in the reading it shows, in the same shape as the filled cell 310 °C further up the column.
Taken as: 42 °C
